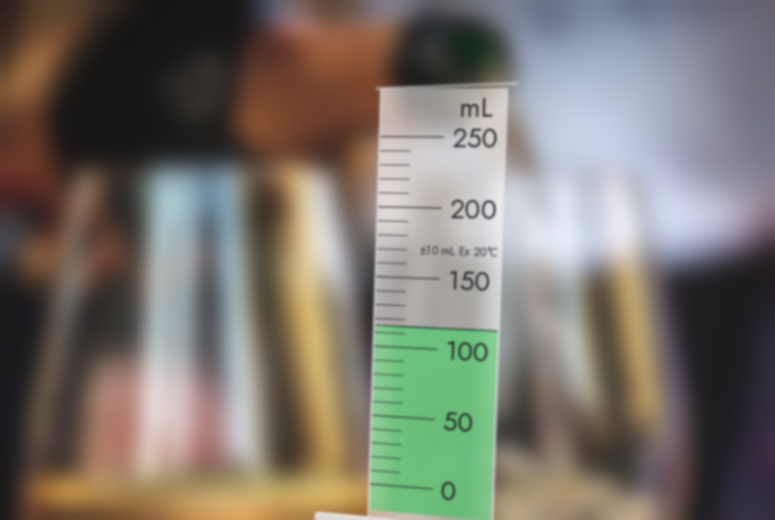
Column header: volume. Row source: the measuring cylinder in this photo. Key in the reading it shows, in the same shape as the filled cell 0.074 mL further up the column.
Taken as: 115 mL
